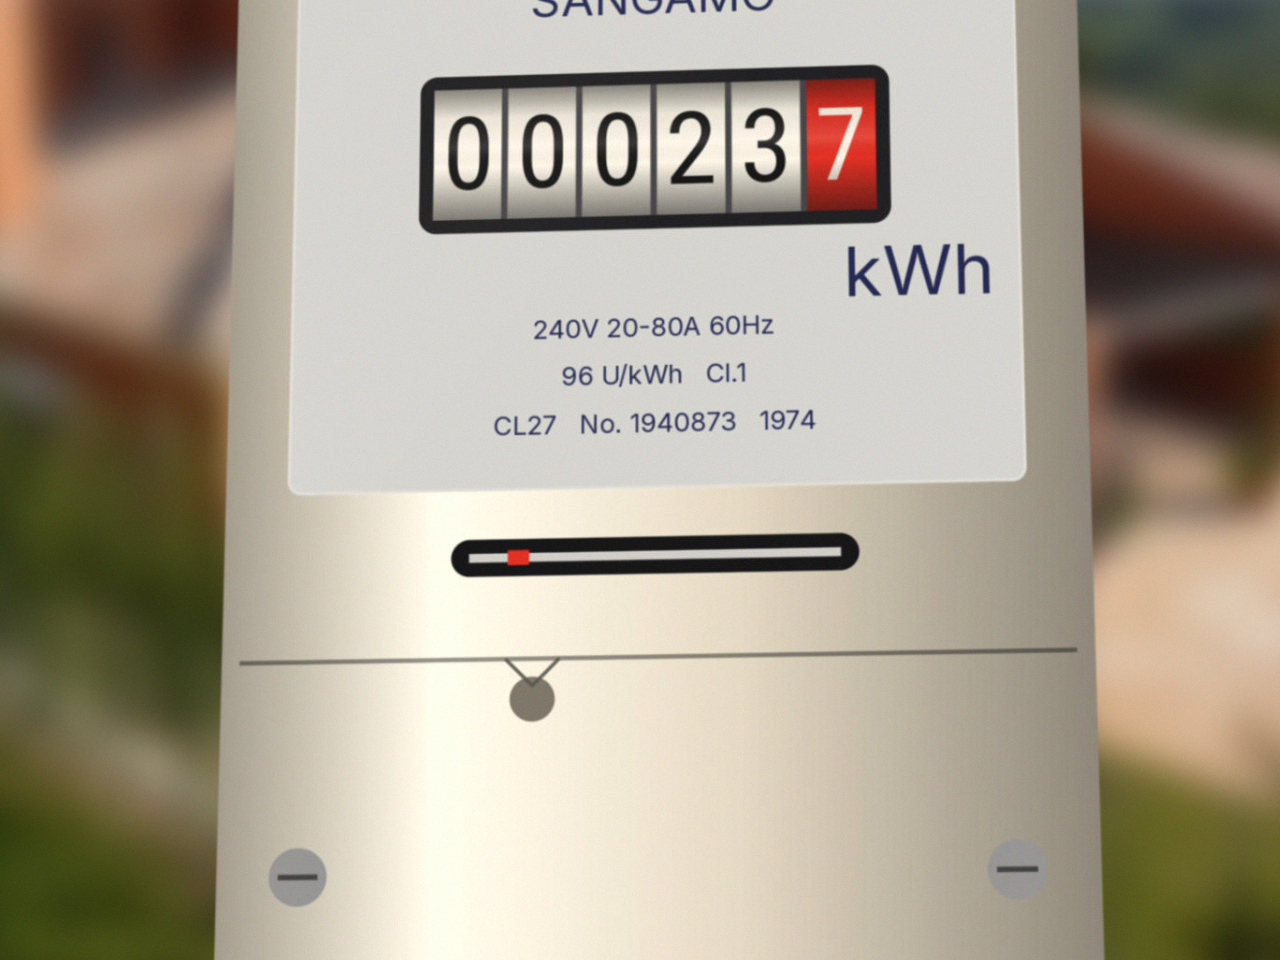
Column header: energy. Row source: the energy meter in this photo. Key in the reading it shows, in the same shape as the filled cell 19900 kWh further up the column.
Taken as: 23.7 kWh
